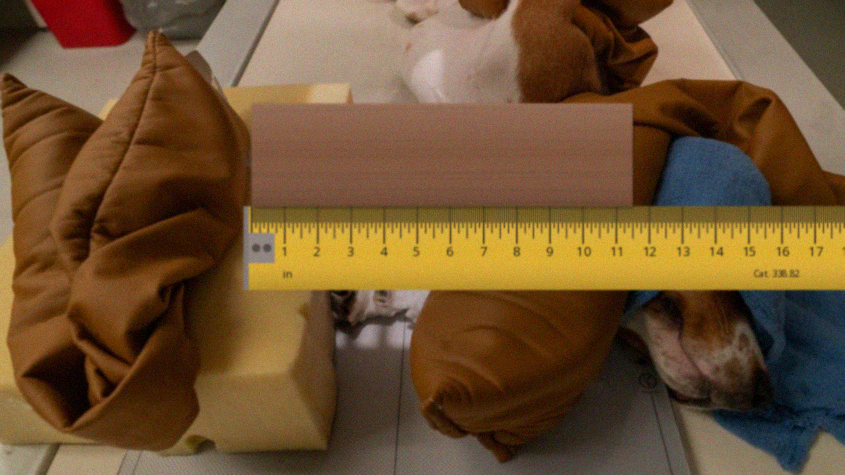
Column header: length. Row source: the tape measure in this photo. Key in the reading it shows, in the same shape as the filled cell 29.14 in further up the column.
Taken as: 11.5 in
